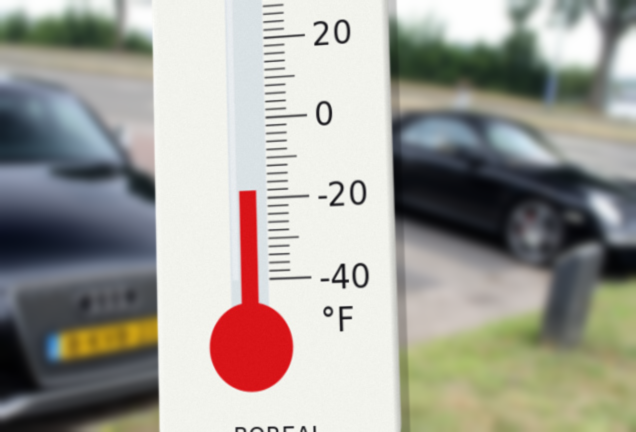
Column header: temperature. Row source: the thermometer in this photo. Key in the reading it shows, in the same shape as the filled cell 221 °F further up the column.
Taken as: -18 °F
